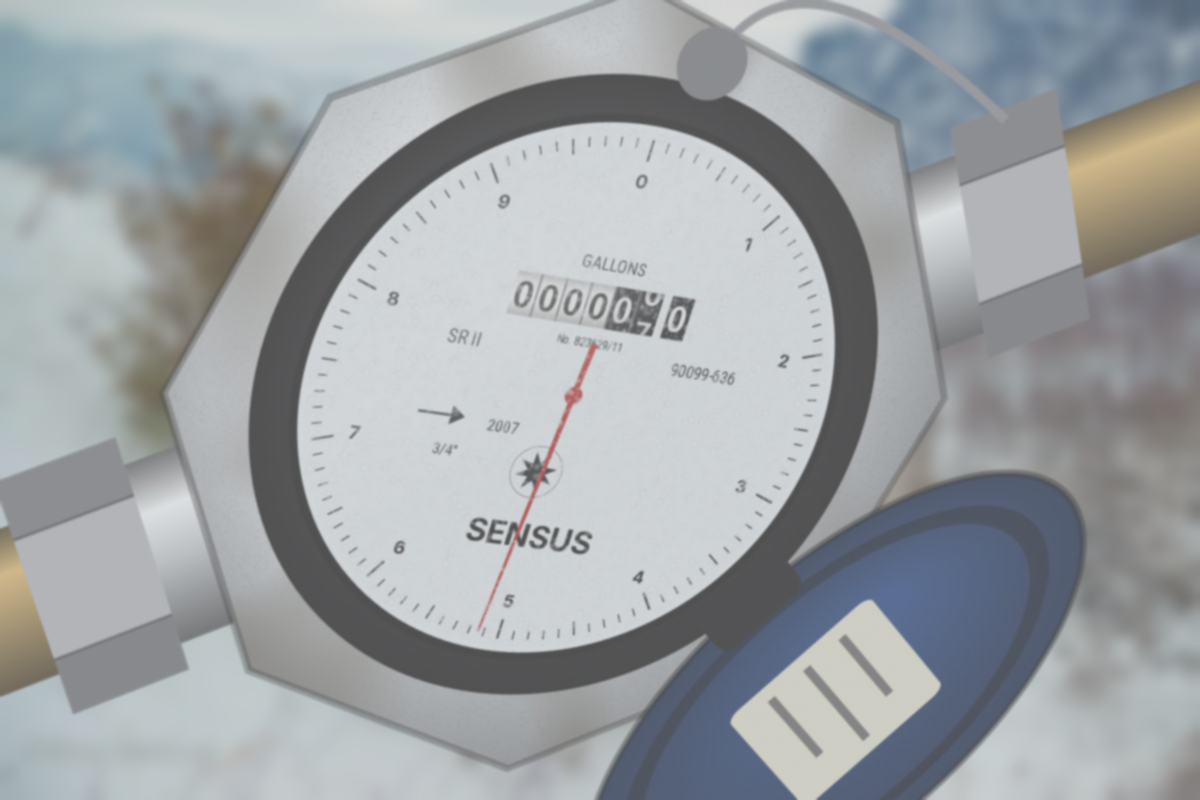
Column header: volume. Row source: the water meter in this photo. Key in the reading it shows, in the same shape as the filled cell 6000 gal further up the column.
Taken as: 65.1 gal
